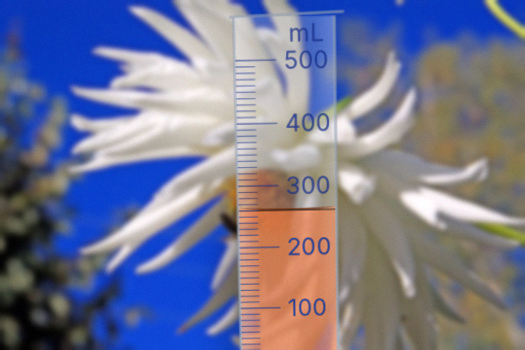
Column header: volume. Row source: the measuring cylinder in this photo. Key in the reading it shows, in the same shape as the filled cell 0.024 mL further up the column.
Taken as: 260 mL
